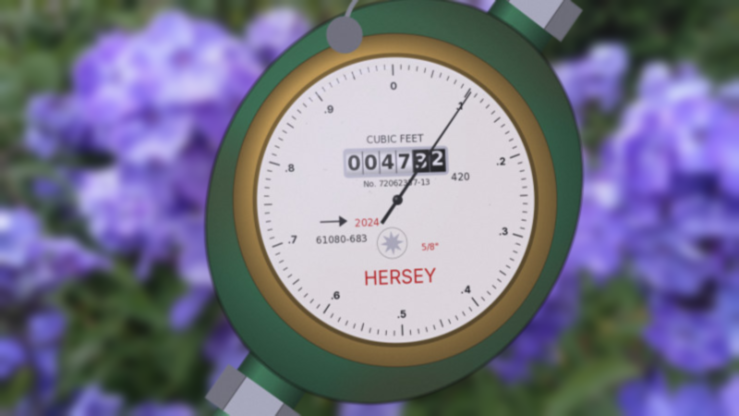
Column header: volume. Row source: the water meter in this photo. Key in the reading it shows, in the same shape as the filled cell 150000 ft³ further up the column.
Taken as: 4732.10 ft³
